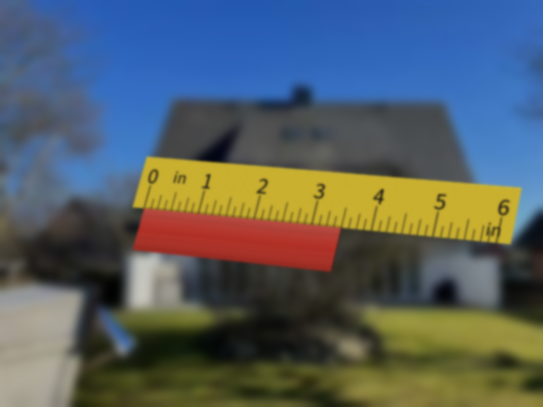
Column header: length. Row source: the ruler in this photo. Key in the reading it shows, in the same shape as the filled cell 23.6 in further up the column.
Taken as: 3.5 in
